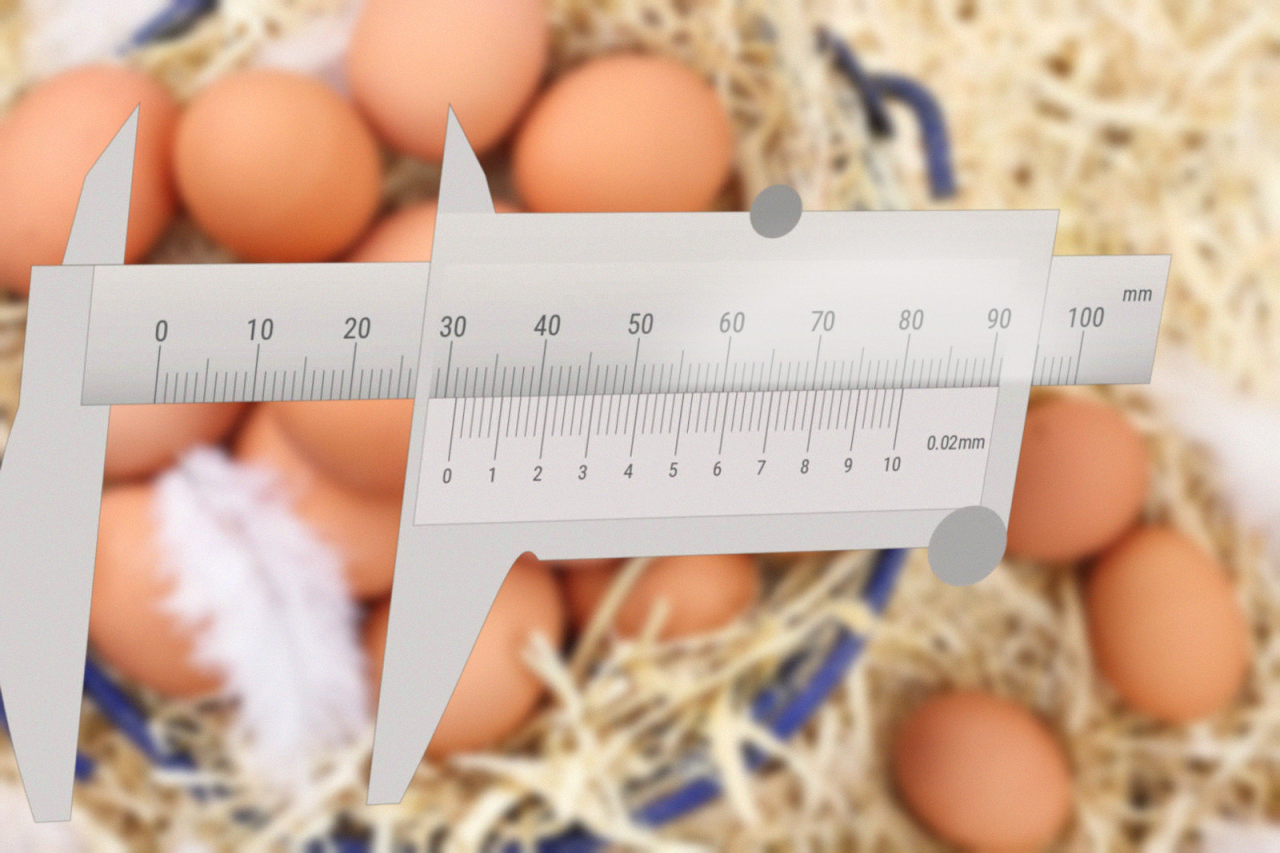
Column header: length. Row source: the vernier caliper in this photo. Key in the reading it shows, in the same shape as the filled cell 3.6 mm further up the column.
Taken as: 31.2 mm
